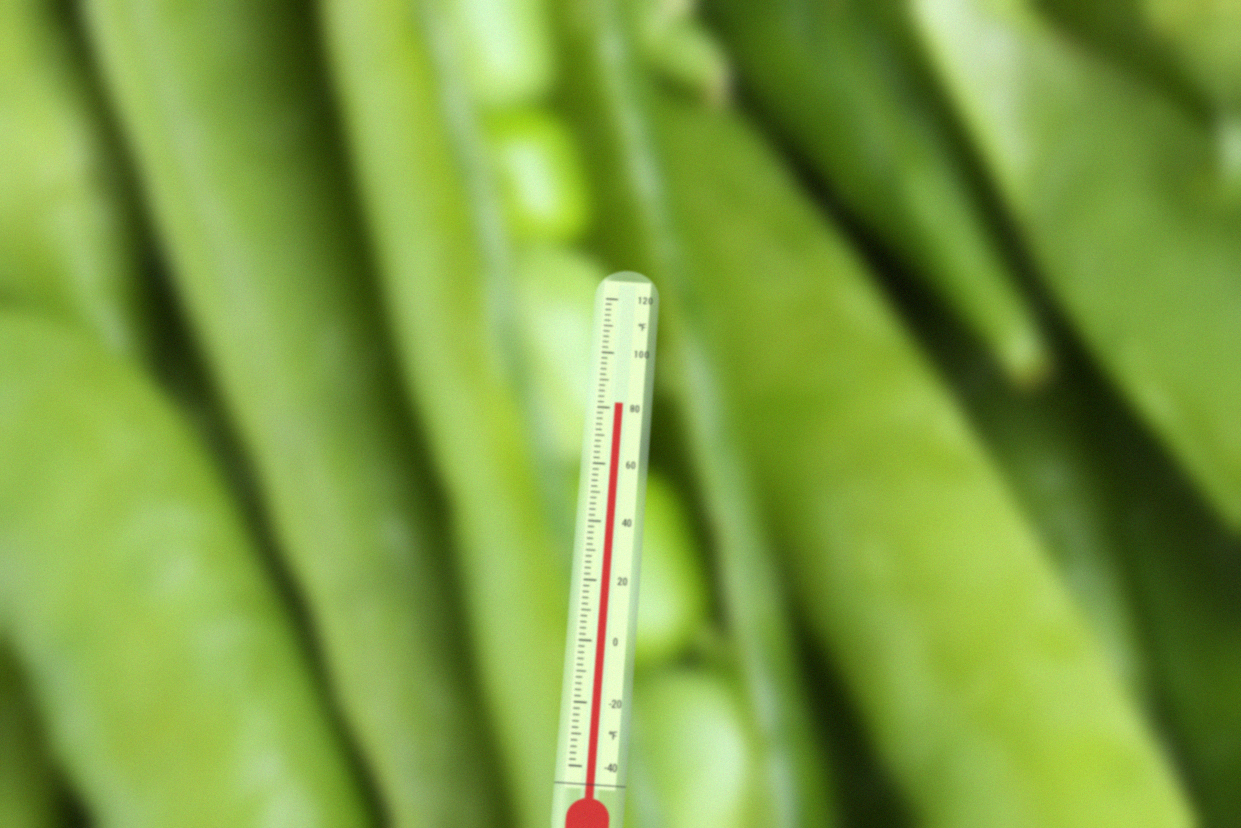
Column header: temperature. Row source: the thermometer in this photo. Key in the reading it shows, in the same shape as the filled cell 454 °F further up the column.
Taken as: 82 °F
